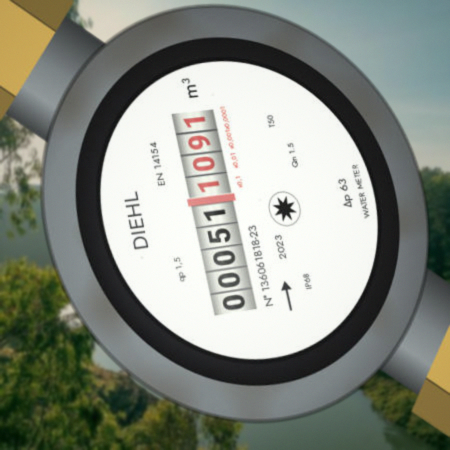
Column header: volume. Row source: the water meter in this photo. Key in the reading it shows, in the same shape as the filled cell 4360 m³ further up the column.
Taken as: 51.1091 m³
